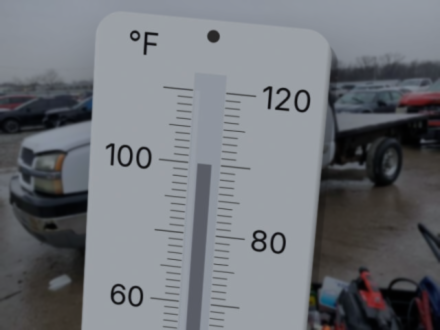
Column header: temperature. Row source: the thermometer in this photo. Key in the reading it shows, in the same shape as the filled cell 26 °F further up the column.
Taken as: 100 °F
